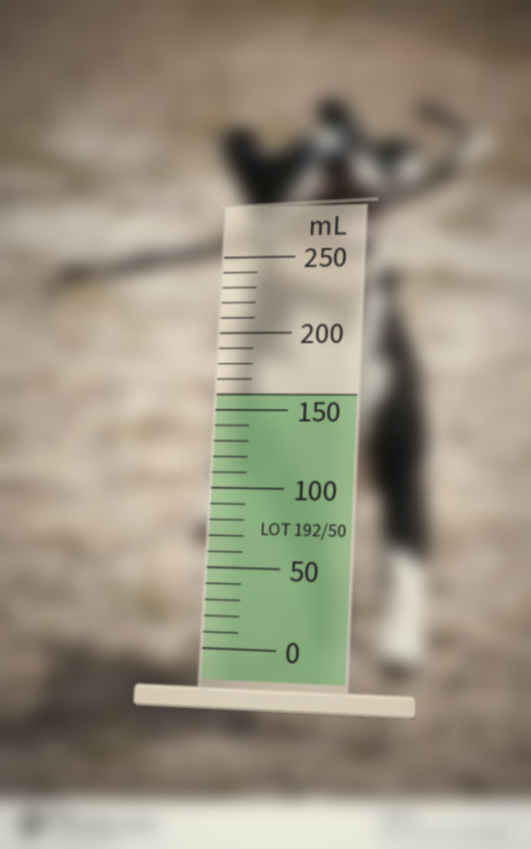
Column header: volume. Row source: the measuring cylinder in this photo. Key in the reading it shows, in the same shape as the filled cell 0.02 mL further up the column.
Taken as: 160 mL
